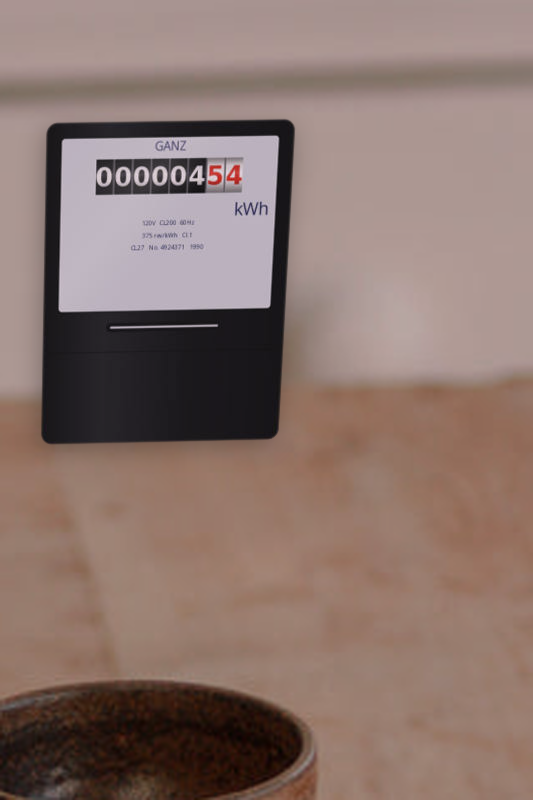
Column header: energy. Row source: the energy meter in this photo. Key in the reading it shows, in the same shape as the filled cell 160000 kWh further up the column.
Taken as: 4.54 kWh
